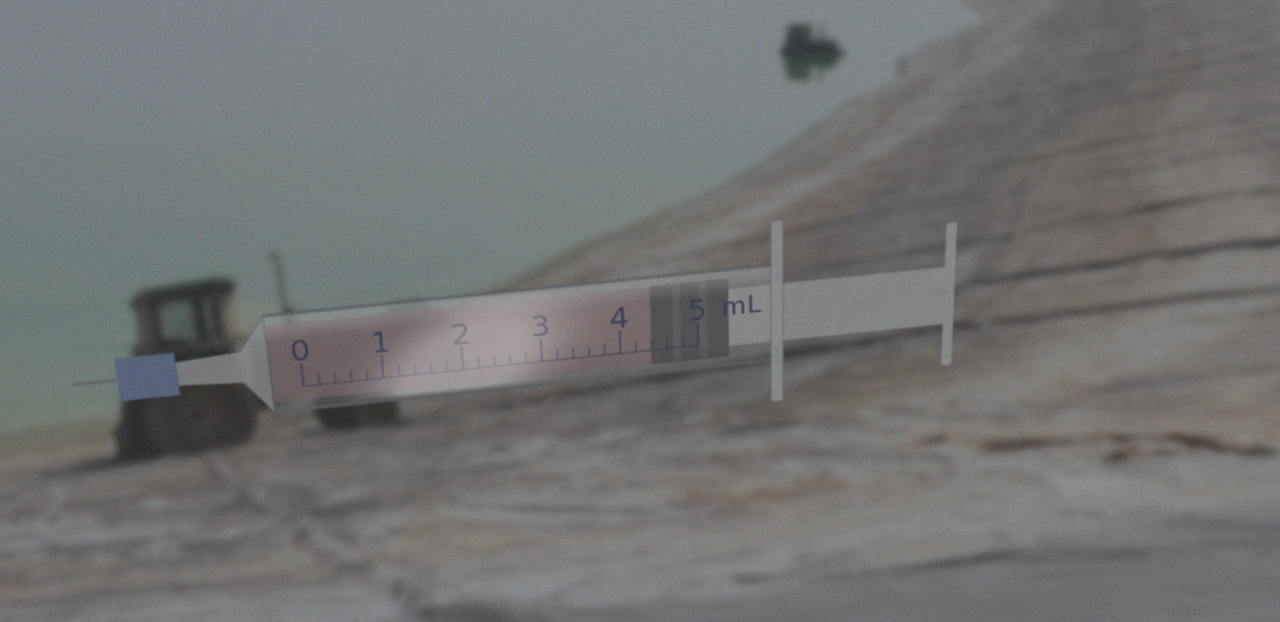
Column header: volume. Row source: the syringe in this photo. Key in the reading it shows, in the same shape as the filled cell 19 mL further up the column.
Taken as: 4.4 mL
